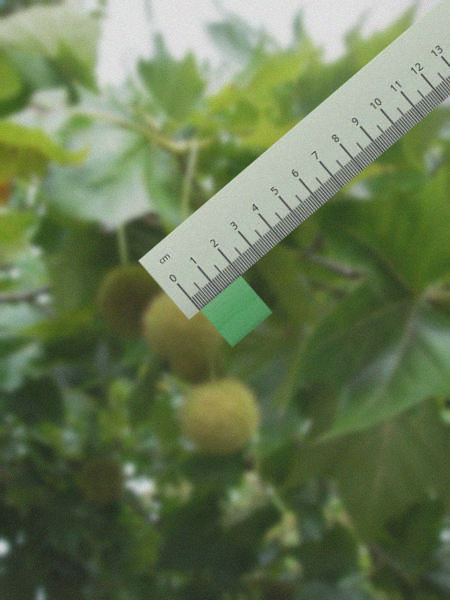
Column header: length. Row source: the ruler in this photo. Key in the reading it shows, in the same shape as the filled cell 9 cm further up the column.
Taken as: 2 cm
